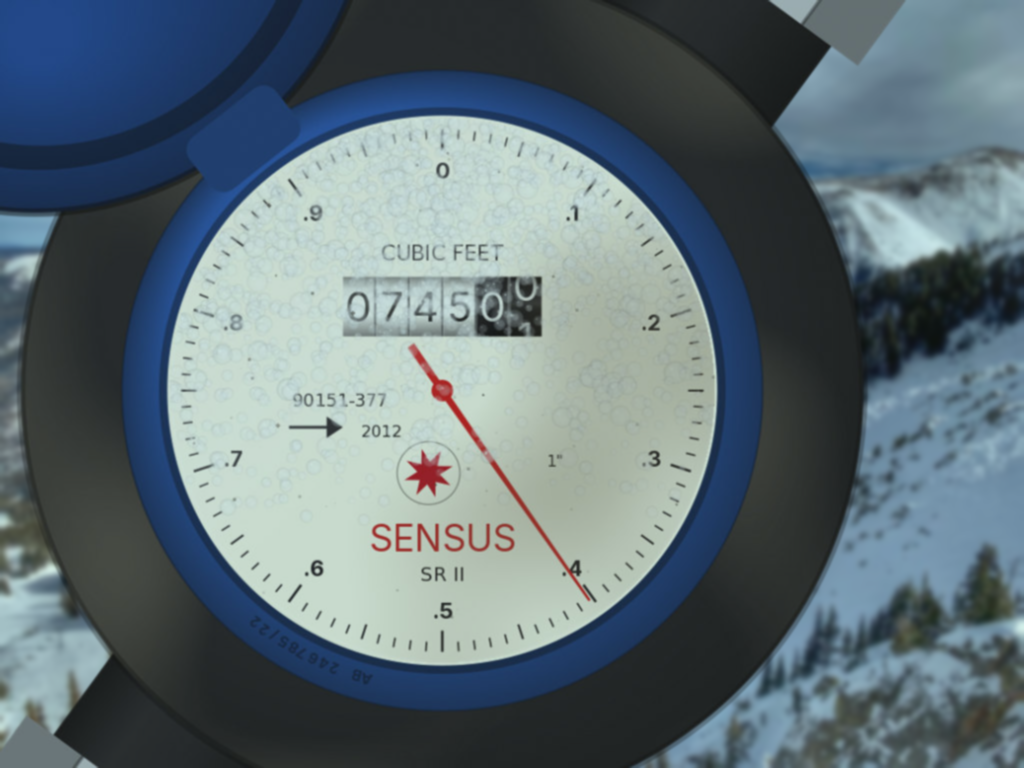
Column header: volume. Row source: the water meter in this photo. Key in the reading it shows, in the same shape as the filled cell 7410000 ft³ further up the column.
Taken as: 74500.40 ft³
